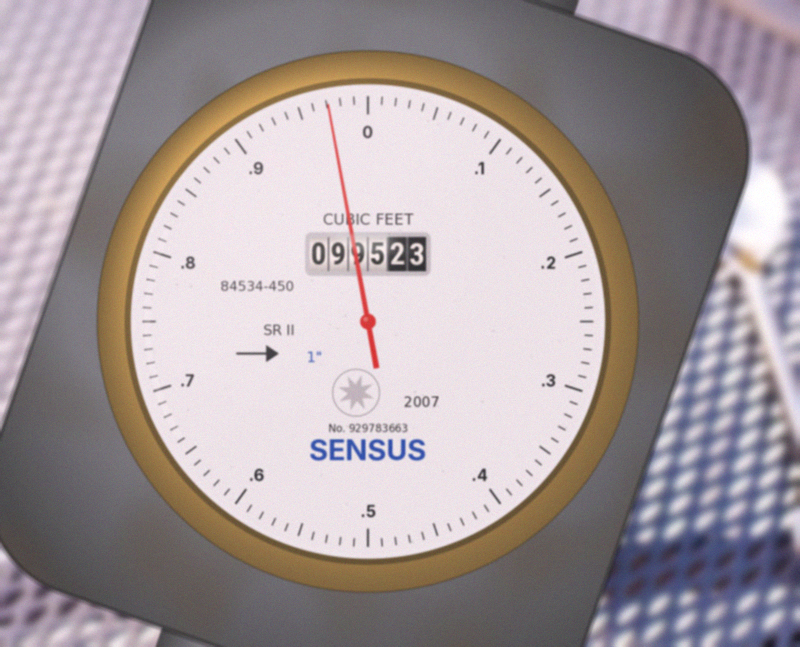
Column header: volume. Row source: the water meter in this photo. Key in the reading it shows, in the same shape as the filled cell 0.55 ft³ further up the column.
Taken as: 99522.97 ft³
